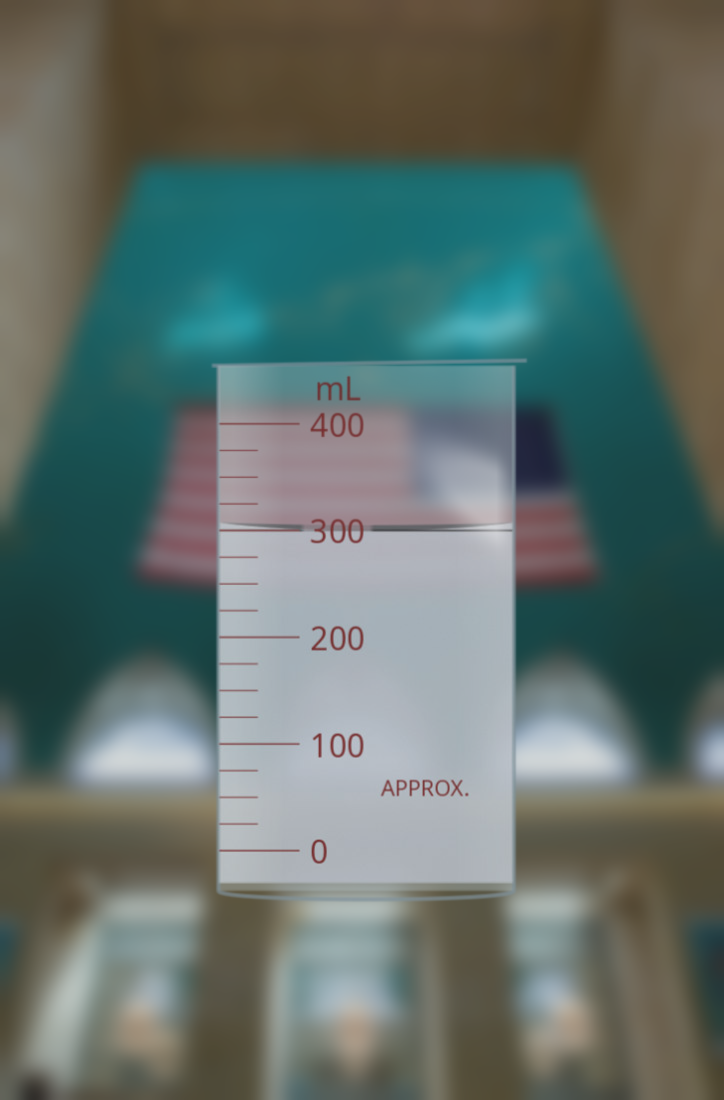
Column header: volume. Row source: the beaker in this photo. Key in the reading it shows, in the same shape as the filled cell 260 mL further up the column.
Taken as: 300 mL
